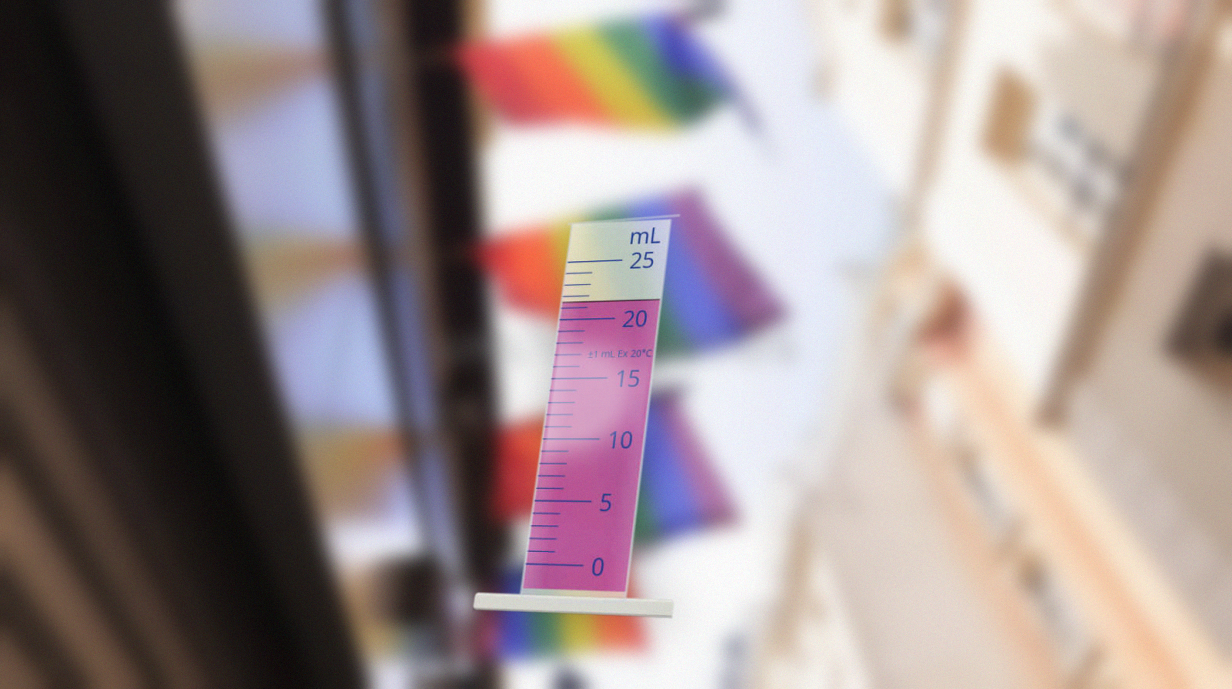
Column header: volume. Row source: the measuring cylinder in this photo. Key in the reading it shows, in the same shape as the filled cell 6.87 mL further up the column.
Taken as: 21.5 mL
